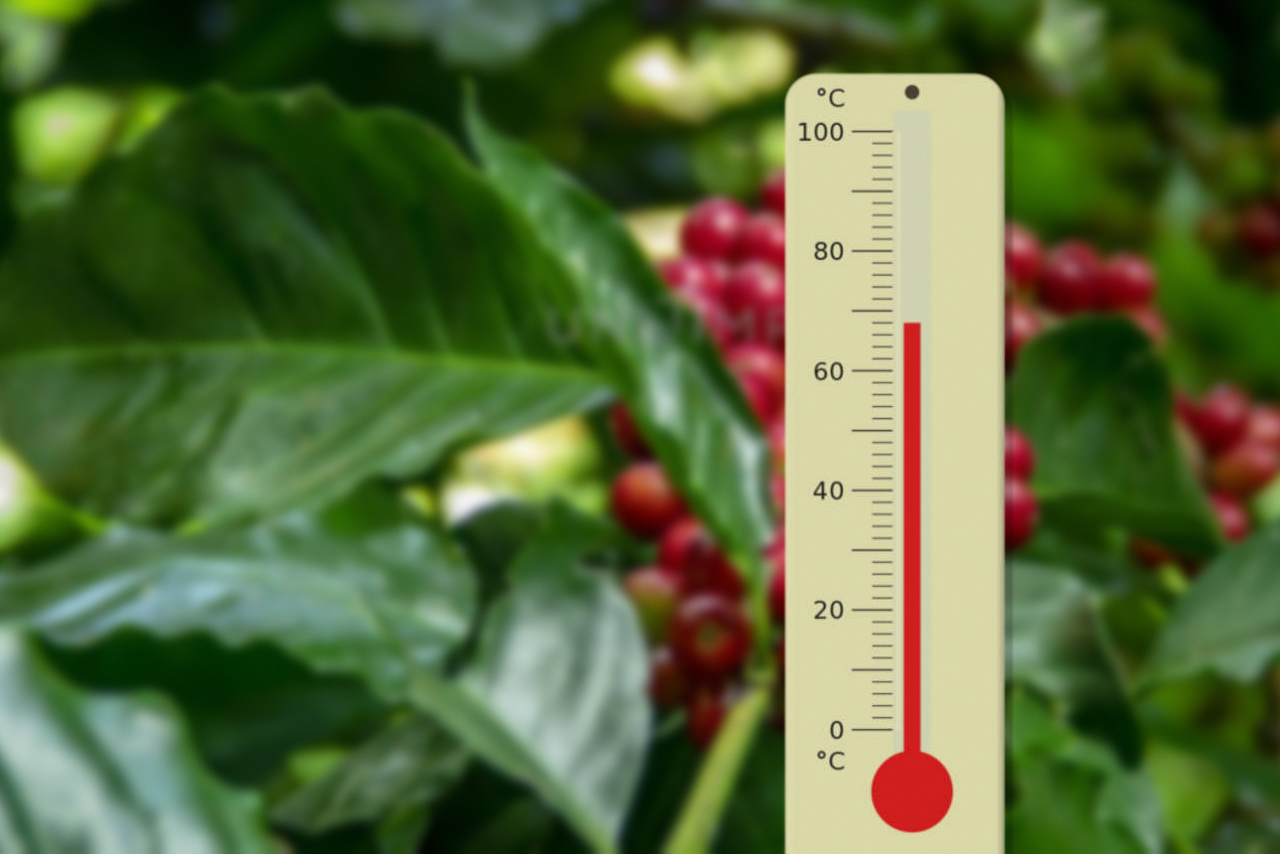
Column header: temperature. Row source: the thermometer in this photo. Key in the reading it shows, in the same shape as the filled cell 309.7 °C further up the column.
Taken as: 68 °C
